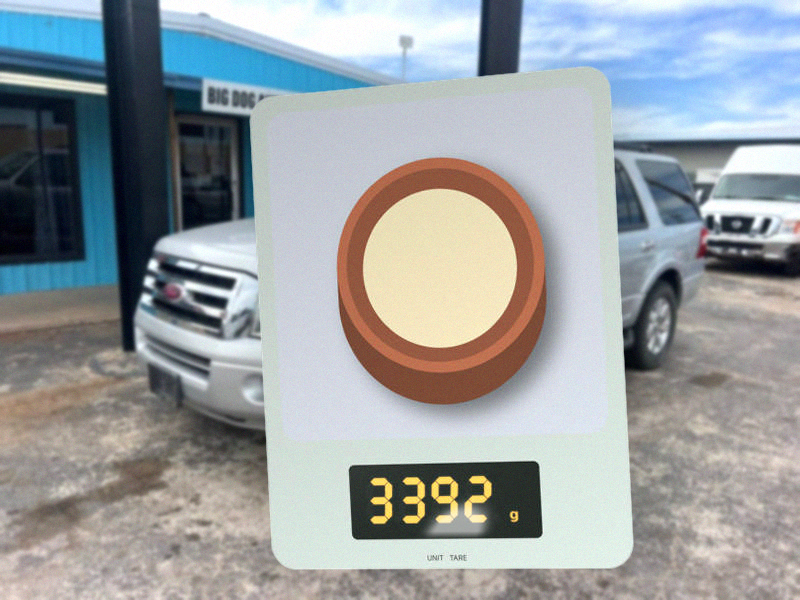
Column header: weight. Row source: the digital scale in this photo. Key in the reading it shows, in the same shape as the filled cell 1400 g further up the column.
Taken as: 3392 g
